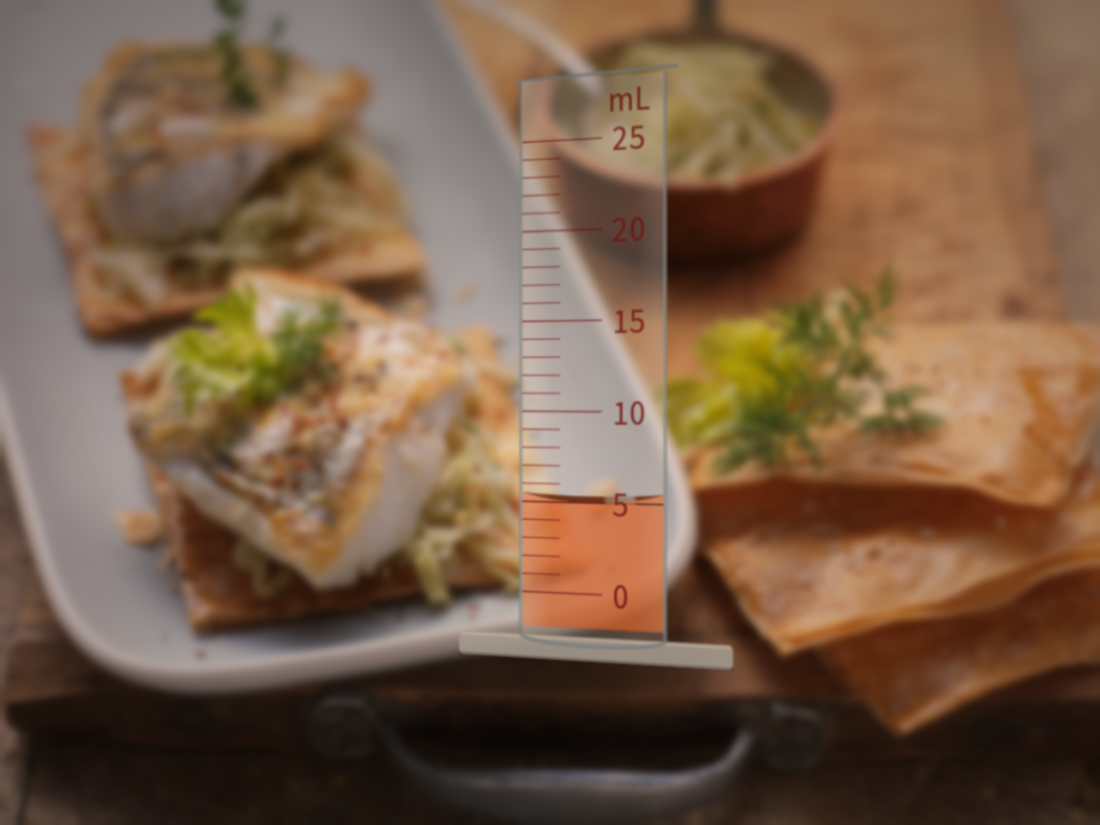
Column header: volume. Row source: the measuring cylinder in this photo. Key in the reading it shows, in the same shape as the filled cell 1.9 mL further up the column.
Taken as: 5 mL
